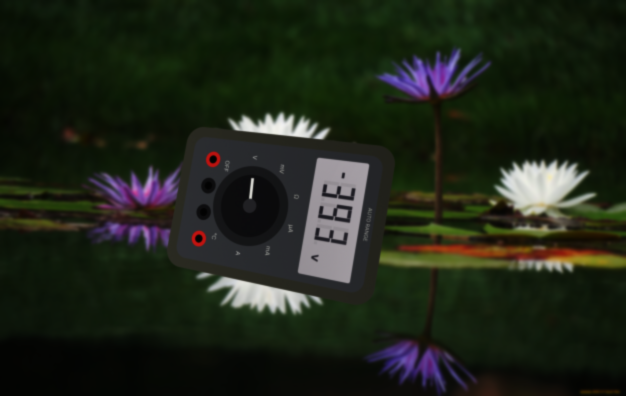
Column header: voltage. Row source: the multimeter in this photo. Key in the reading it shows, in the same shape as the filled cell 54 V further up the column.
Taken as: -393 V
